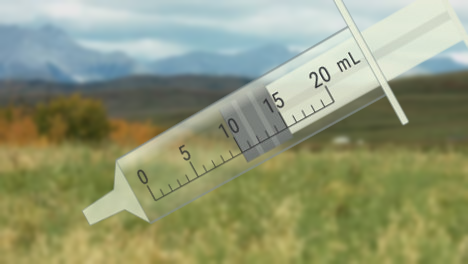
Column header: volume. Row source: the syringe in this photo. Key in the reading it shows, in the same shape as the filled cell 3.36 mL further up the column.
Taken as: 10 mL
